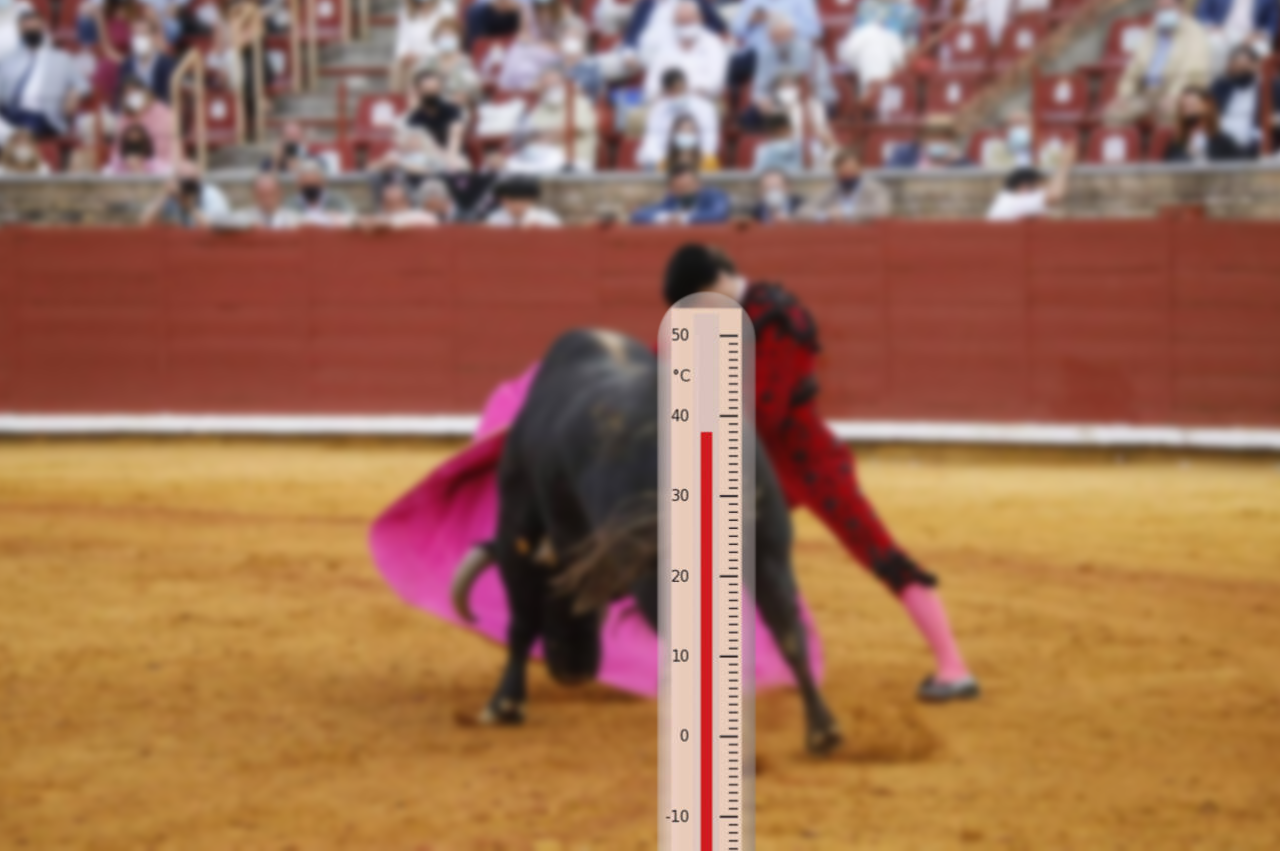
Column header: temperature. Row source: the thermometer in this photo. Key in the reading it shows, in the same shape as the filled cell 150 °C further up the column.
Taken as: 38 °C
